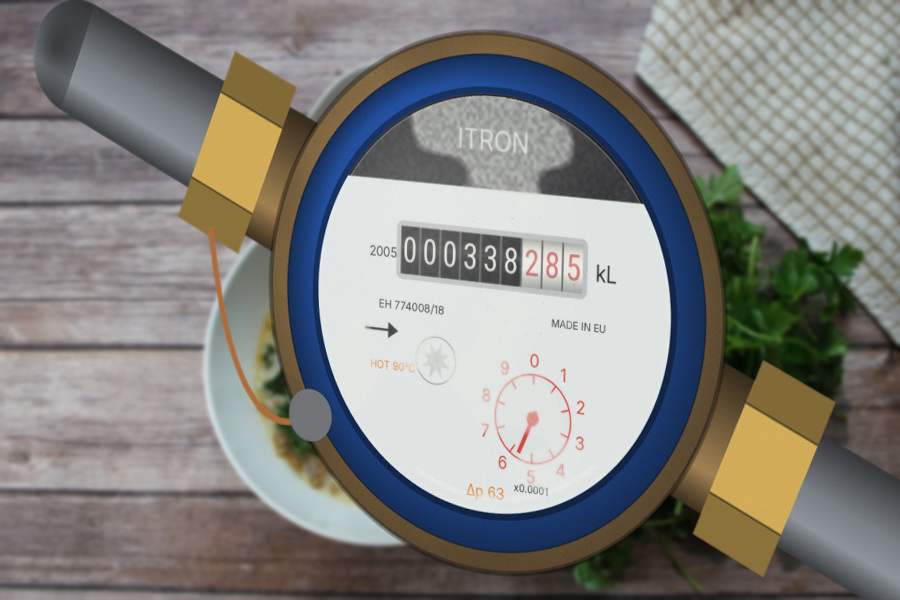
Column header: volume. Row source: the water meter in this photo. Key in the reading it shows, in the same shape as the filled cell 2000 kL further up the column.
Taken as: 338.2855 kL
